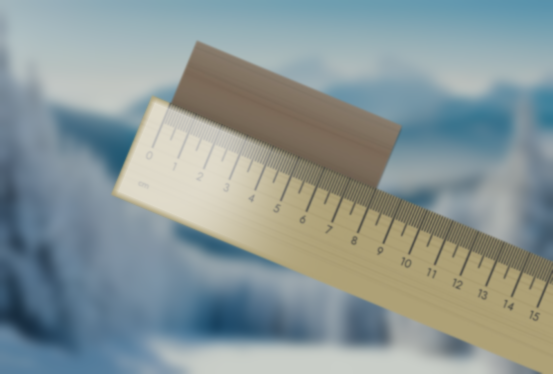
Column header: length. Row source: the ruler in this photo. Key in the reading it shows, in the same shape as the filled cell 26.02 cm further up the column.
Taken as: 8 cm
